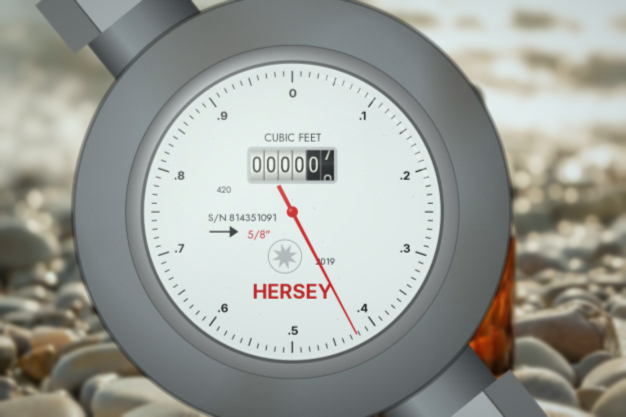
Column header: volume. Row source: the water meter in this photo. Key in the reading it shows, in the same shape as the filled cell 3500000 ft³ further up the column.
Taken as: 7.42 ft³
